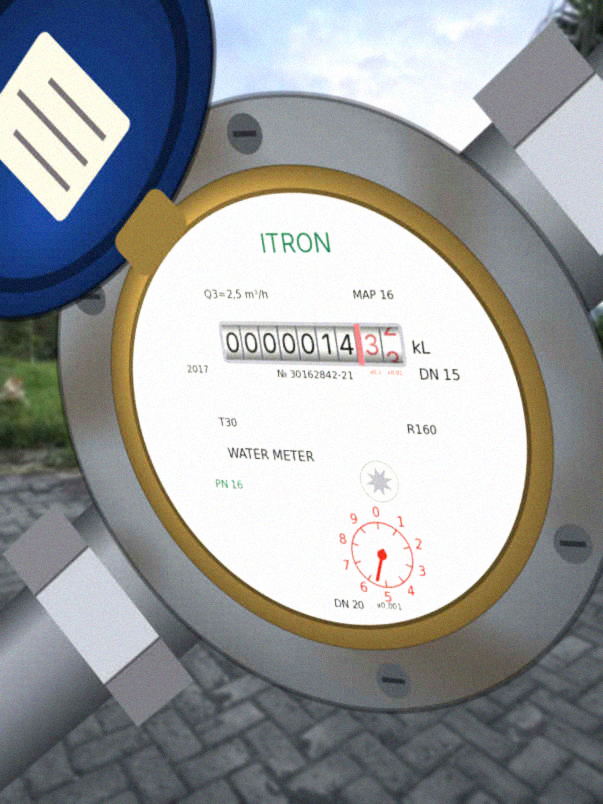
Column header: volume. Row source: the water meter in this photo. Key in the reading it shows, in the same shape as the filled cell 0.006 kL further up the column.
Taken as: 14.325 kL
